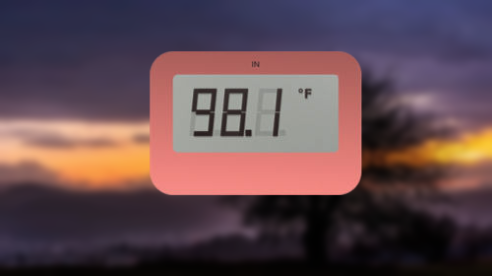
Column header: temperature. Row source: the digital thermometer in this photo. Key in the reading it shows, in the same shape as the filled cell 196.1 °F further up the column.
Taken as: 98.1 °F
